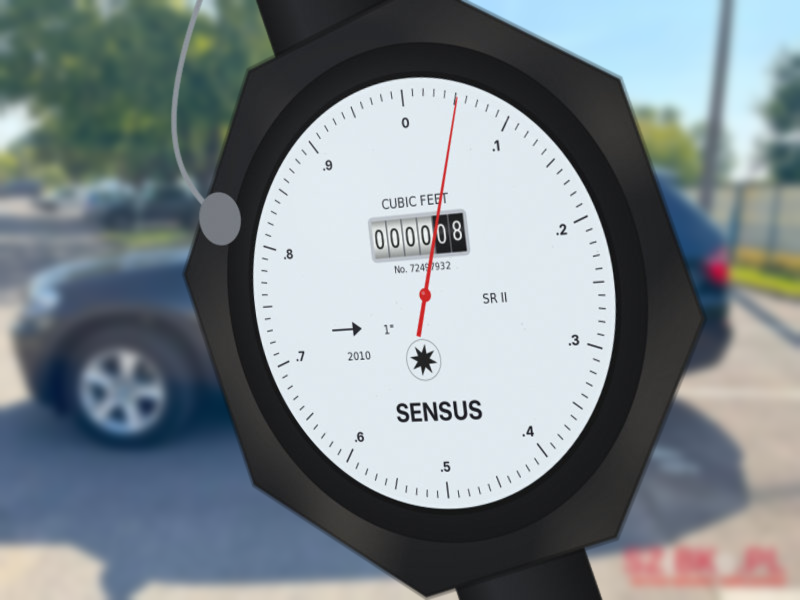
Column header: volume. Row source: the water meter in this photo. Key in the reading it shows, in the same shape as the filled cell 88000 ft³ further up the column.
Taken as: 8.05 ft³
